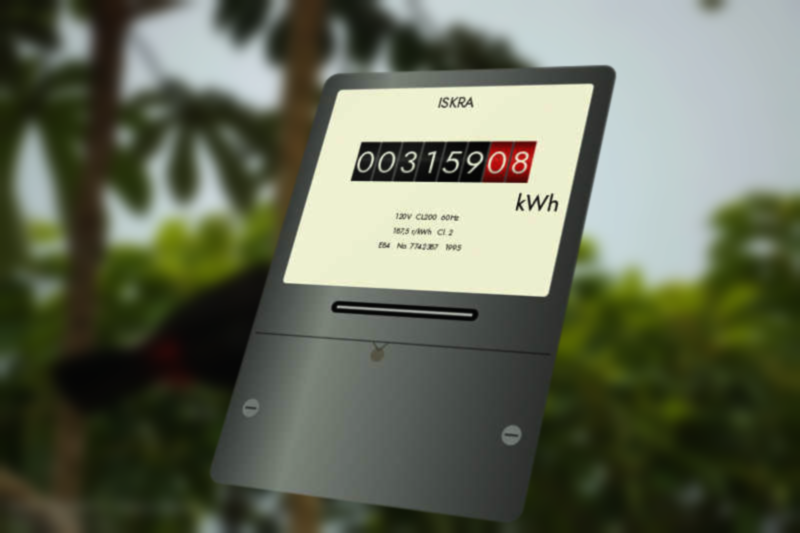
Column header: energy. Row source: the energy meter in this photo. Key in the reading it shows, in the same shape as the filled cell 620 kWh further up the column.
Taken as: 3159.08 kWh
